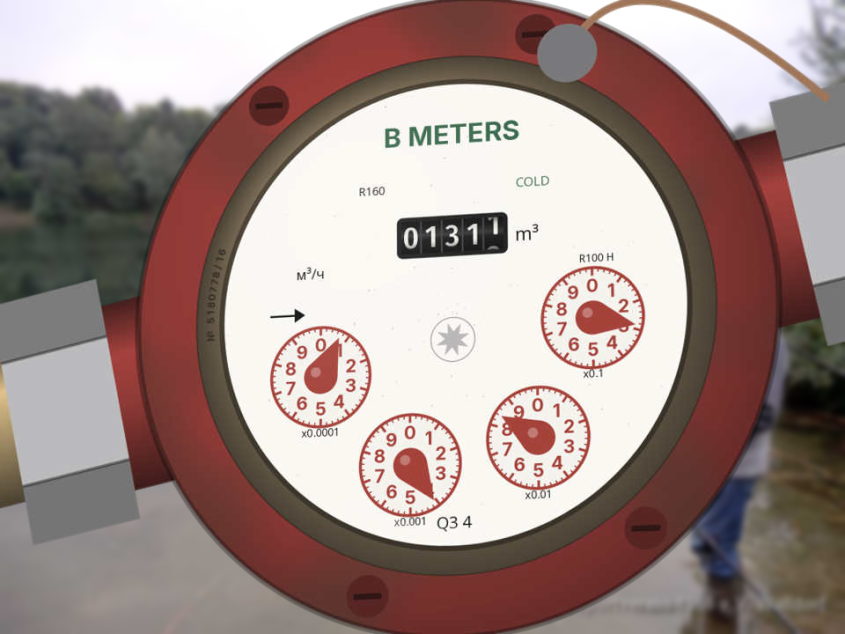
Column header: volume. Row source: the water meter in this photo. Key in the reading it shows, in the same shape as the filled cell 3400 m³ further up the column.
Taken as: 1311.2840 m³
